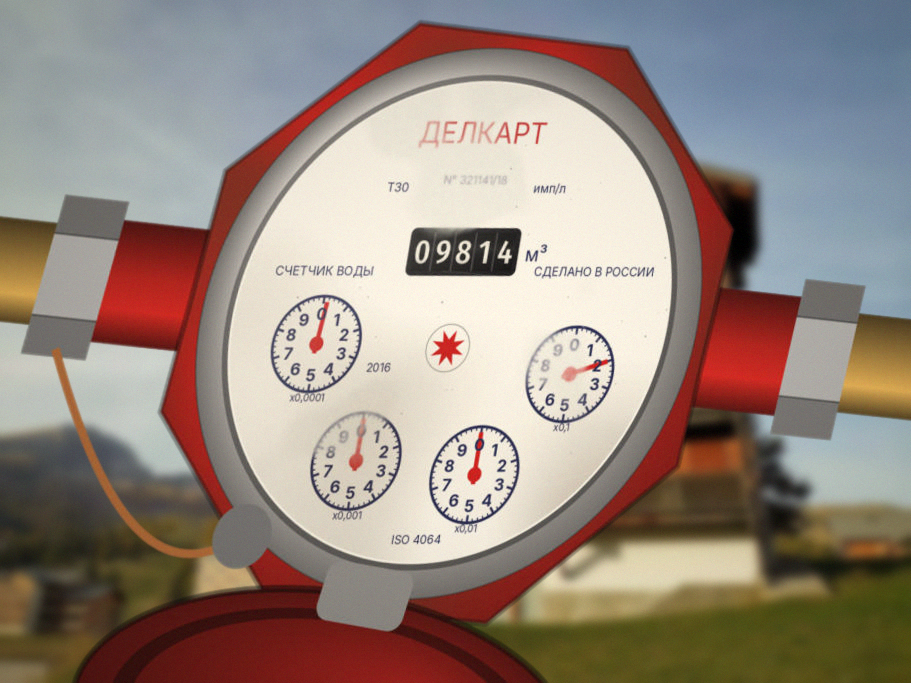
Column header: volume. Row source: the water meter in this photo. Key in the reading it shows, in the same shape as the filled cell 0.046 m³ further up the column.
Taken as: 9814.2000 m³
